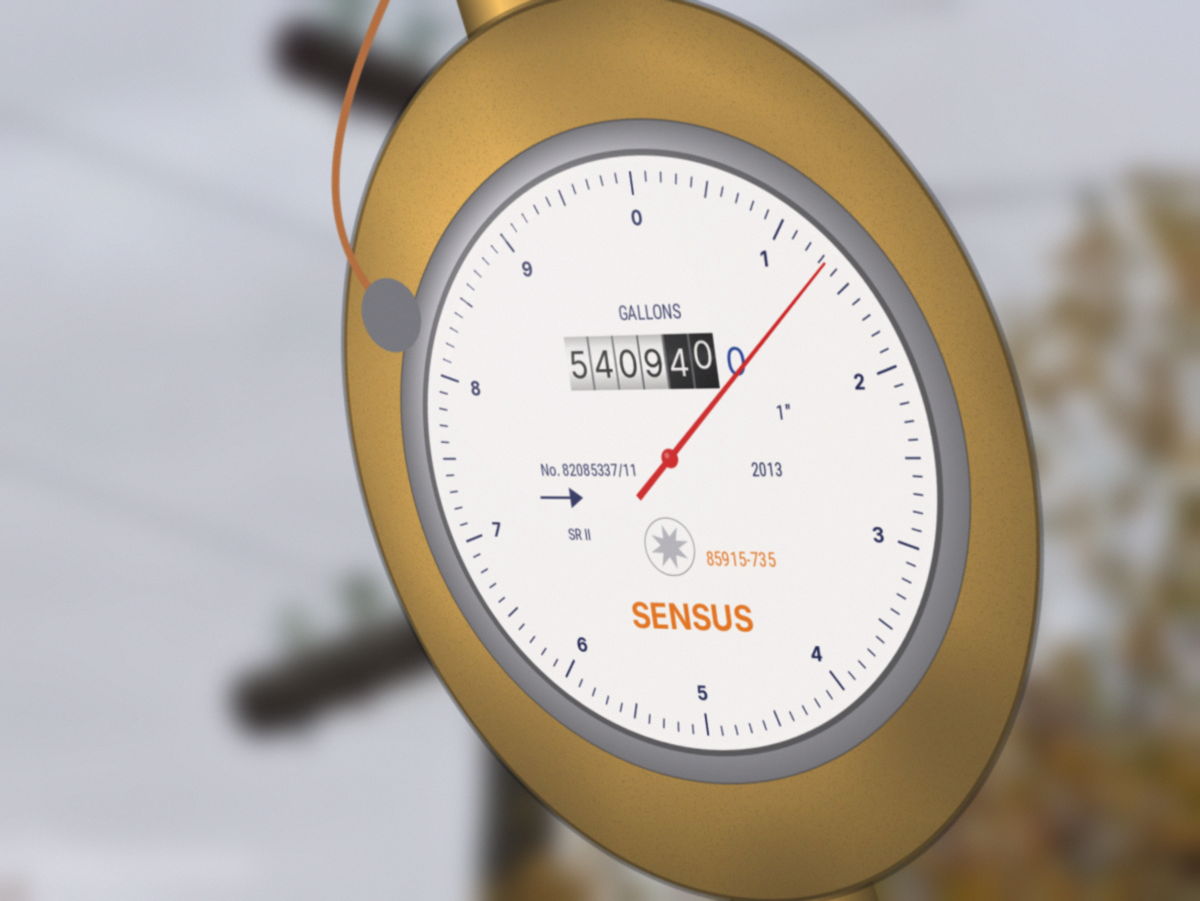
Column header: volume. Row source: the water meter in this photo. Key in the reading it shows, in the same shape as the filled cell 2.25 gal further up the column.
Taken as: 5409401.3 gal
